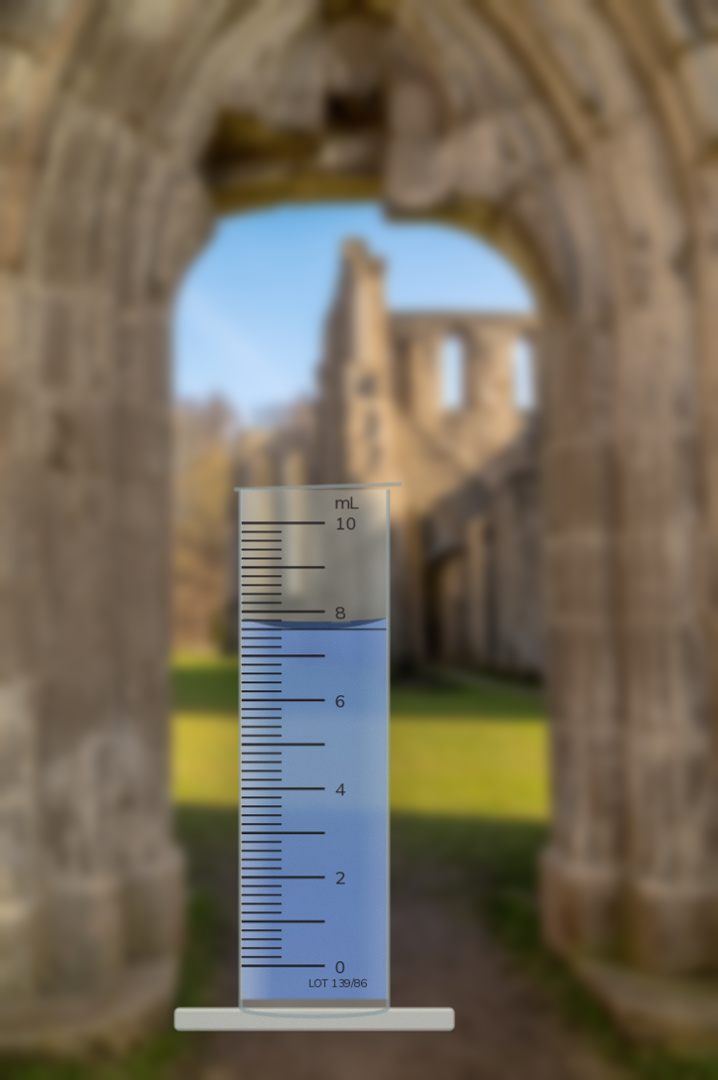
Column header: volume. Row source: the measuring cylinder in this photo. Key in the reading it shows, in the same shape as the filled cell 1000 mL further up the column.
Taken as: 7.6 mL
